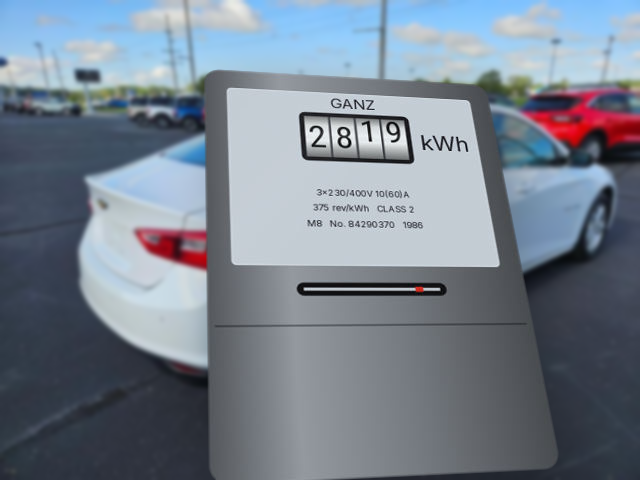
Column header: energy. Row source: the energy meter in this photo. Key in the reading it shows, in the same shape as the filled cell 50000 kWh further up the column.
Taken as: 2819 kWh
